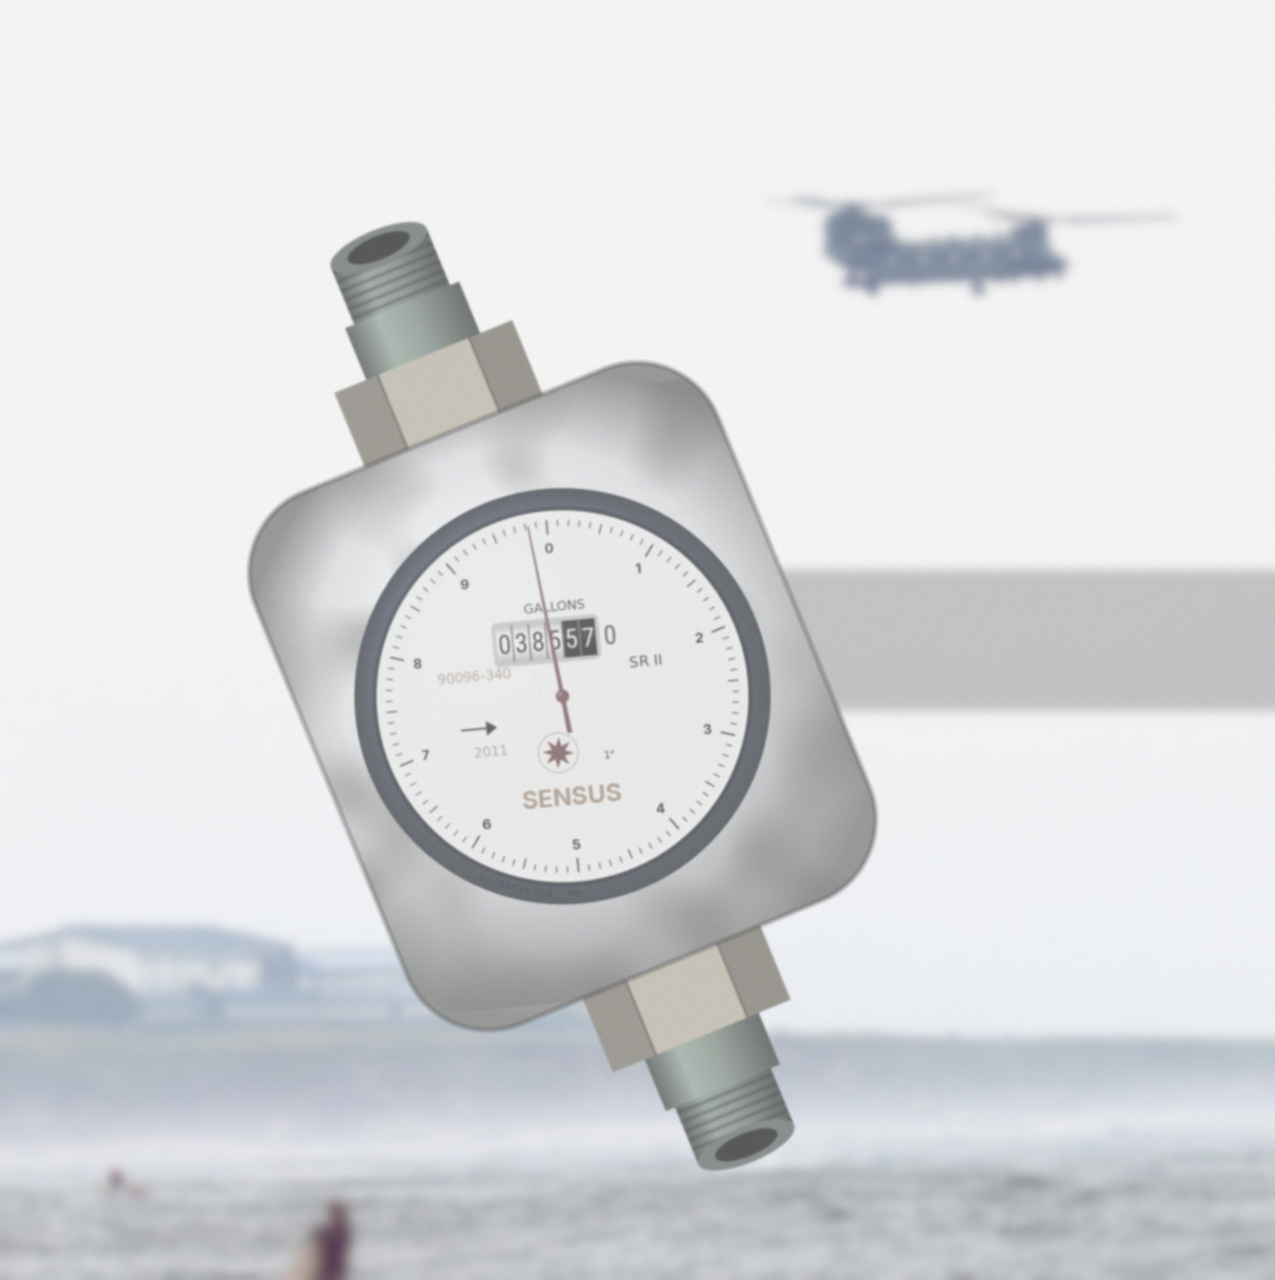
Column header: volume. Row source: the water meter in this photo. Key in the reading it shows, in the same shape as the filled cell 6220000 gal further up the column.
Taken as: 385569.8 gal
